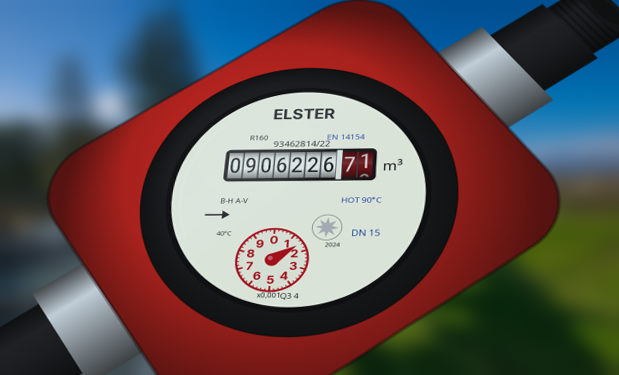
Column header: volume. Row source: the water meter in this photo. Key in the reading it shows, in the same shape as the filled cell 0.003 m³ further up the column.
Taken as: 906226.711 m³
